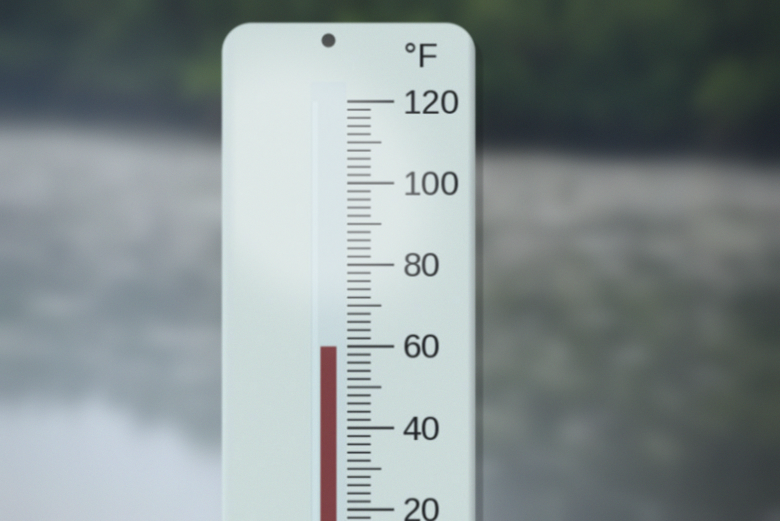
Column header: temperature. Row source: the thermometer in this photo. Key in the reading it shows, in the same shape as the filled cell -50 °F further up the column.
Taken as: 60 °F
